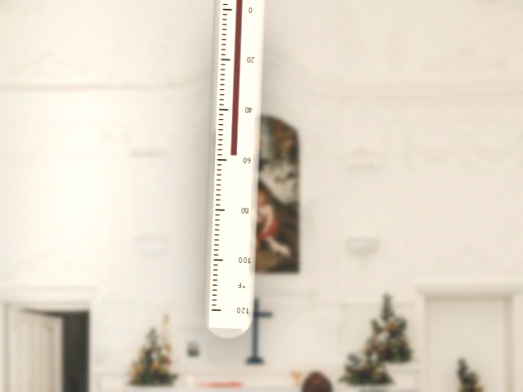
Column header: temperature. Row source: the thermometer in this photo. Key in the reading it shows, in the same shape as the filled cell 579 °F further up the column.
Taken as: 58 °F
